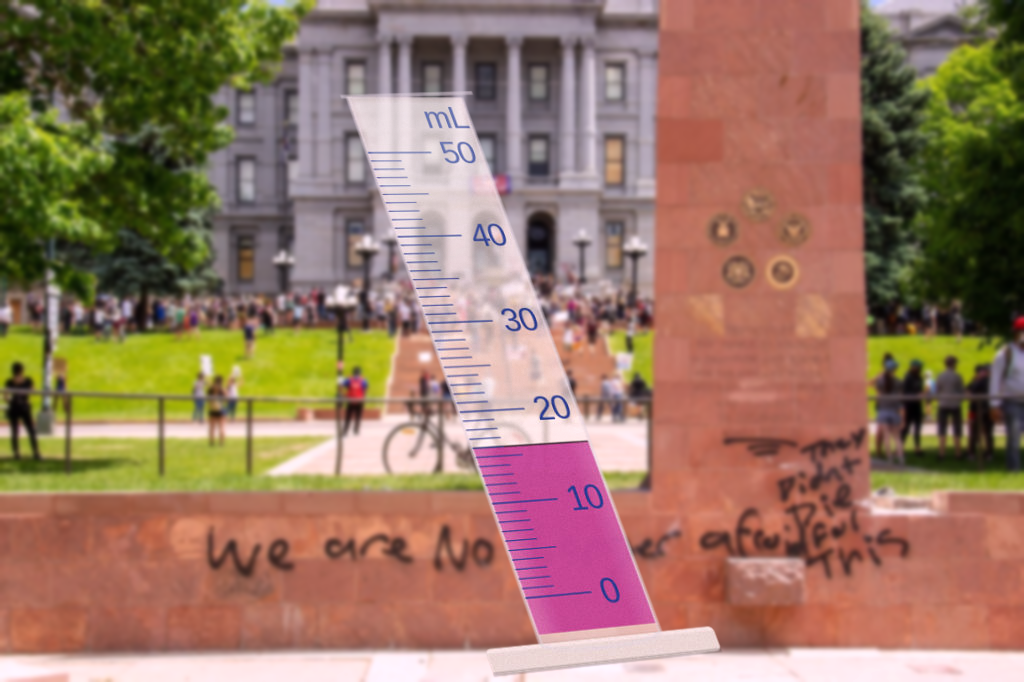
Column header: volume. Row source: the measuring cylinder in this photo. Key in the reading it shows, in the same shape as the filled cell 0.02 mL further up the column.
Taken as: 16 mL
